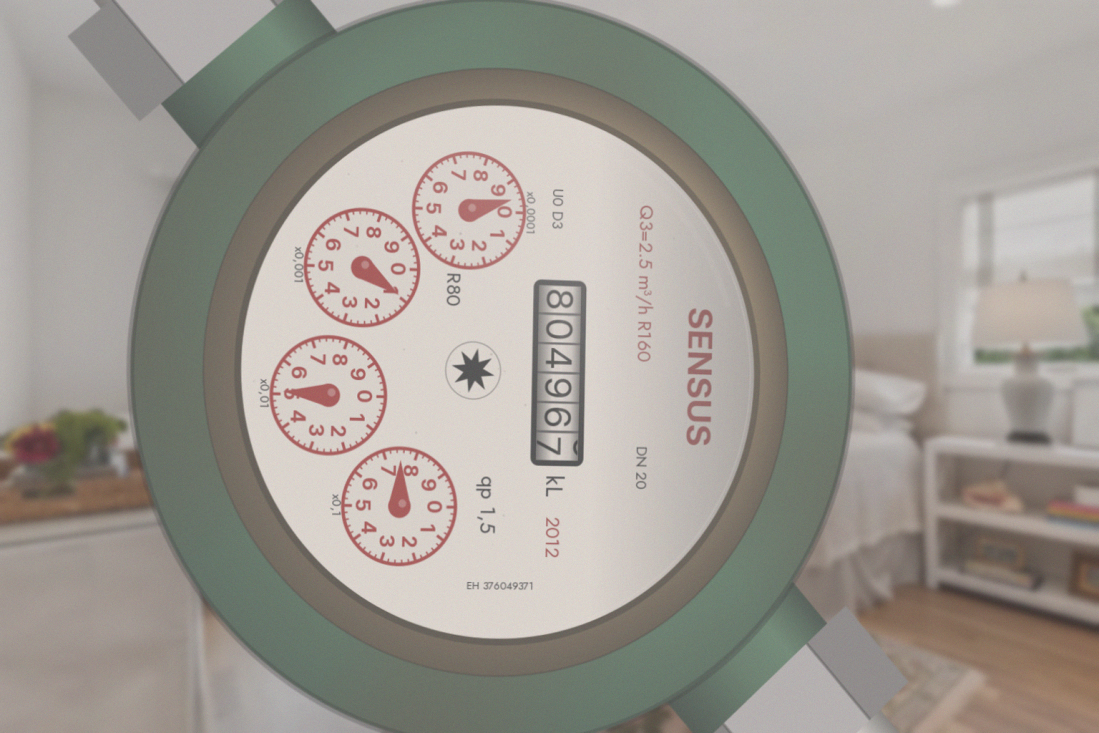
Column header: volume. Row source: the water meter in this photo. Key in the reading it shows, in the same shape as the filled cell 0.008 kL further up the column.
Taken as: 804966.7509 kL
